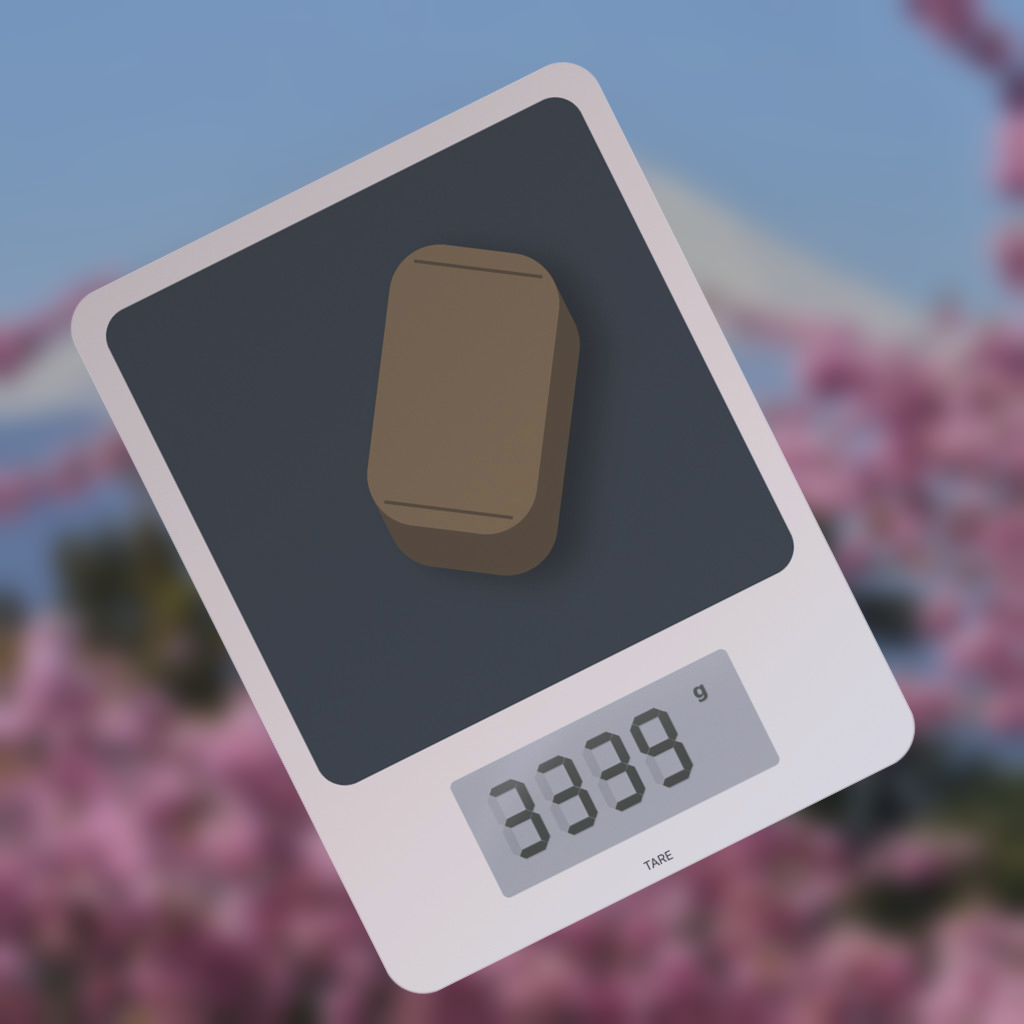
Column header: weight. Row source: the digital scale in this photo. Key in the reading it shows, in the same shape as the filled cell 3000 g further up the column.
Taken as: 3339 g
